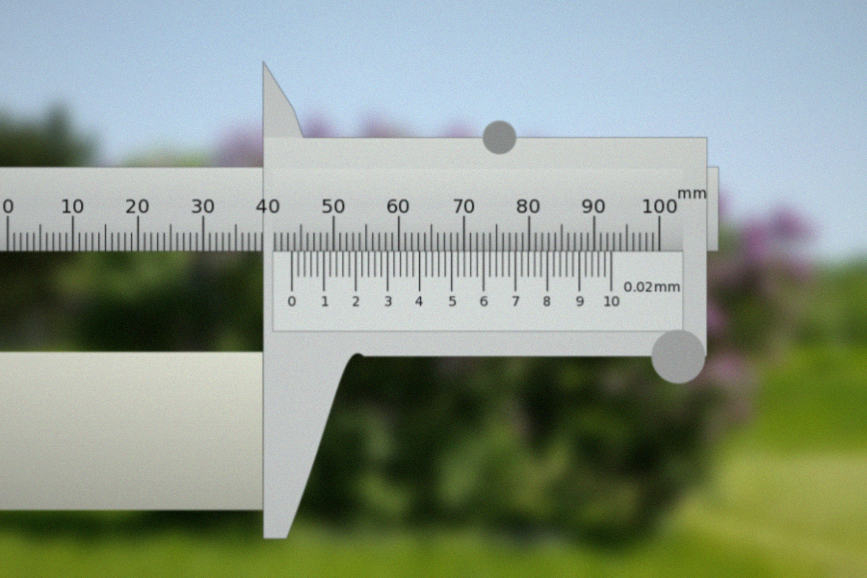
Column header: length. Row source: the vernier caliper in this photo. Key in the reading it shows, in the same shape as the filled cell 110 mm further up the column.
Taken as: 43.6 mm
